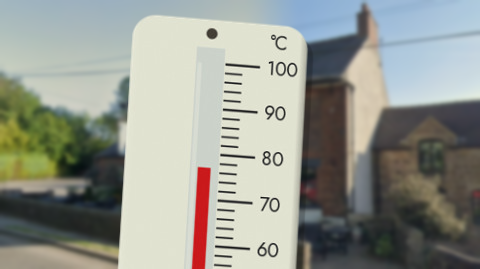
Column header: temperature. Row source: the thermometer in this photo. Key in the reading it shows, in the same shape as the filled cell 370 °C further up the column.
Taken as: 77 °C
